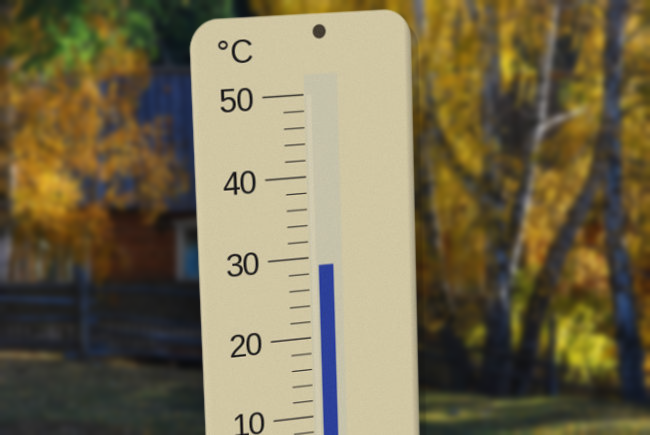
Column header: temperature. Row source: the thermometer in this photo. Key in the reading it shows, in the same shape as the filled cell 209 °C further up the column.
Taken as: 29 °C
